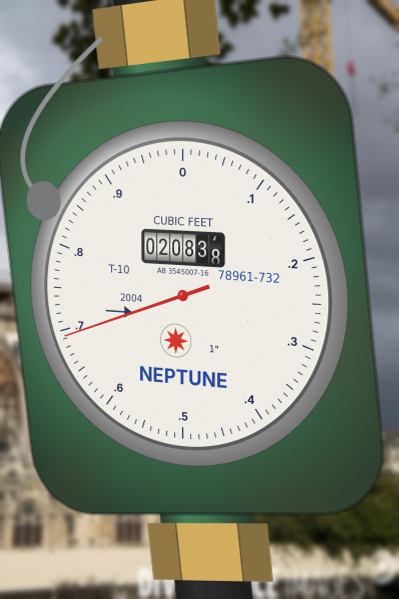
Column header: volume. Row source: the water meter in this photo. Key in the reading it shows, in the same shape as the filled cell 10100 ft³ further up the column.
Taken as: 20837.69 ft³
